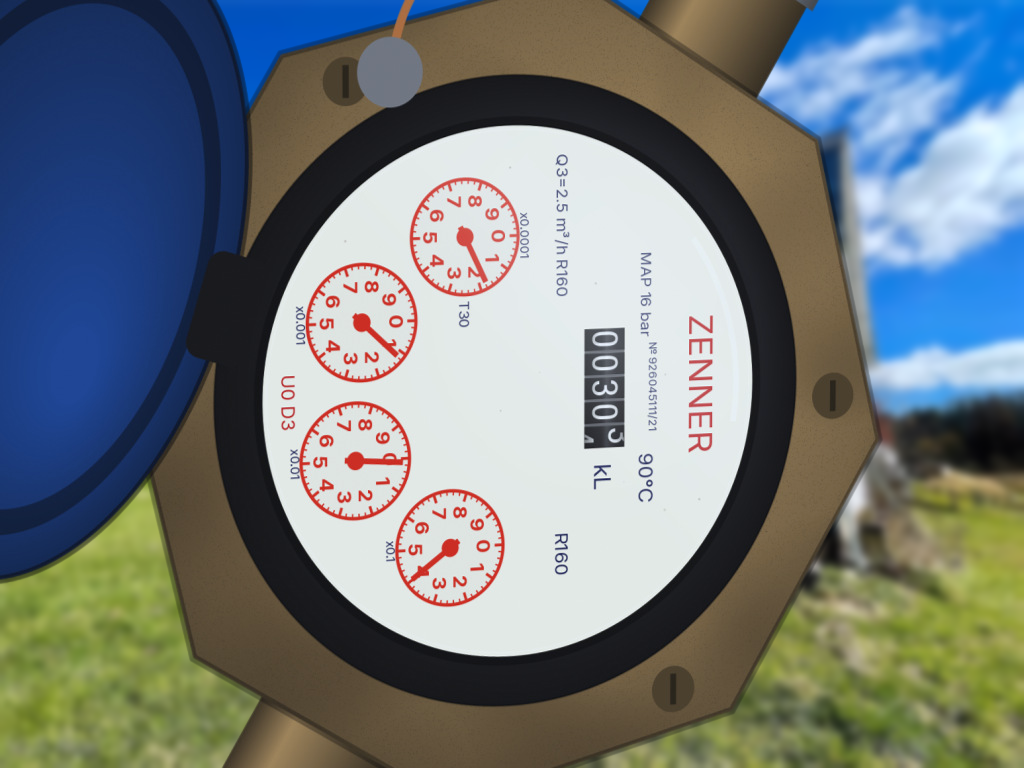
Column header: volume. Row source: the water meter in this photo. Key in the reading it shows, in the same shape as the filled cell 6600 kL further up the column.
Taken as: 303.4011 kL
